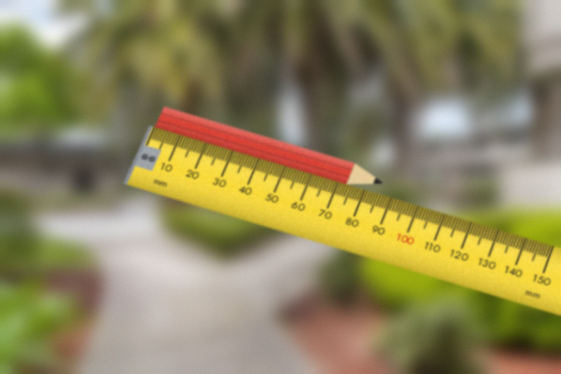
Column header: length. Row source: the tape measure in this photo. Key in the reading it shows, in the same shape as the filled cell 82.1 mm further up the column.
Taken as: 85 mm
